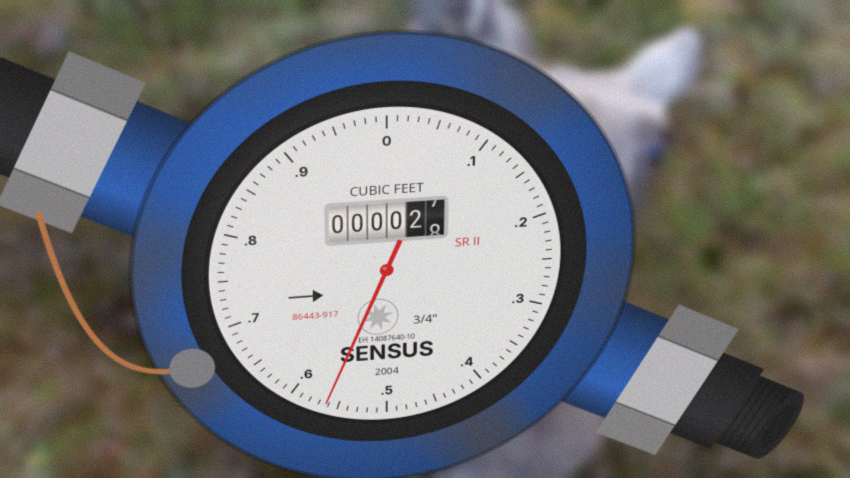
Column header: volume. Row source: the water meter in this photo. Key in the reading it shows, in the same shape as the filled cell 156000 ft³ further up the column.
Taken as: 27.56 ft³
